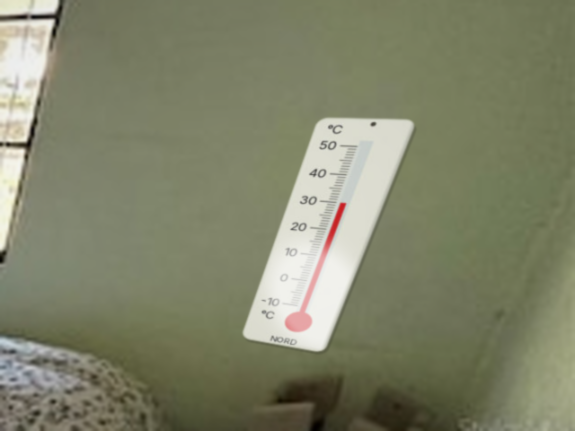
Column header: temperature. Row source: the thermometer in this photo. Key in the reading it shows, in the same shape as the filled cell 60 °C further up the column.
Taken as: 30 °C
